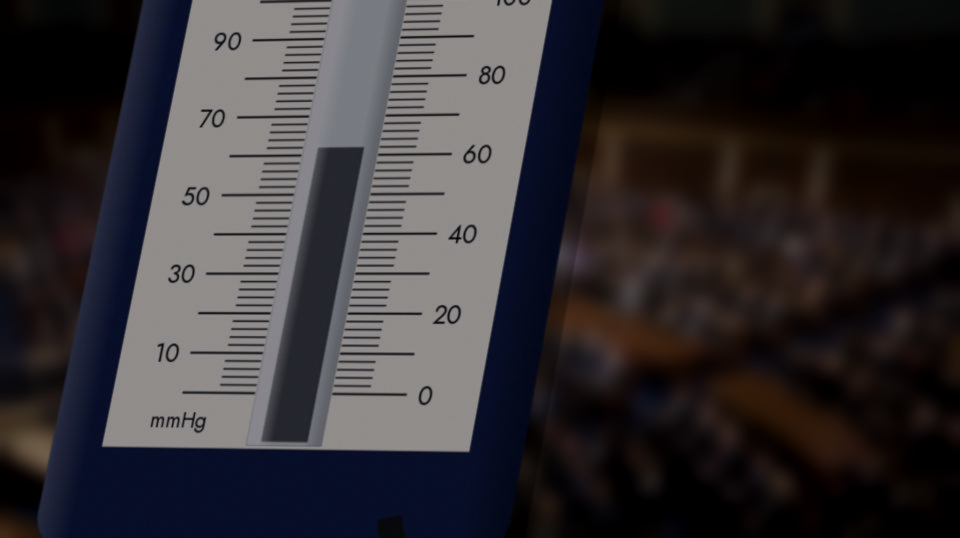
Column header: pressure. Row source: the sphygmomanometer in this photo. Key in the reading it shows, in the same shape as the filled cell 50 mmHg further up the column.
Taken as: 62 mmHg
